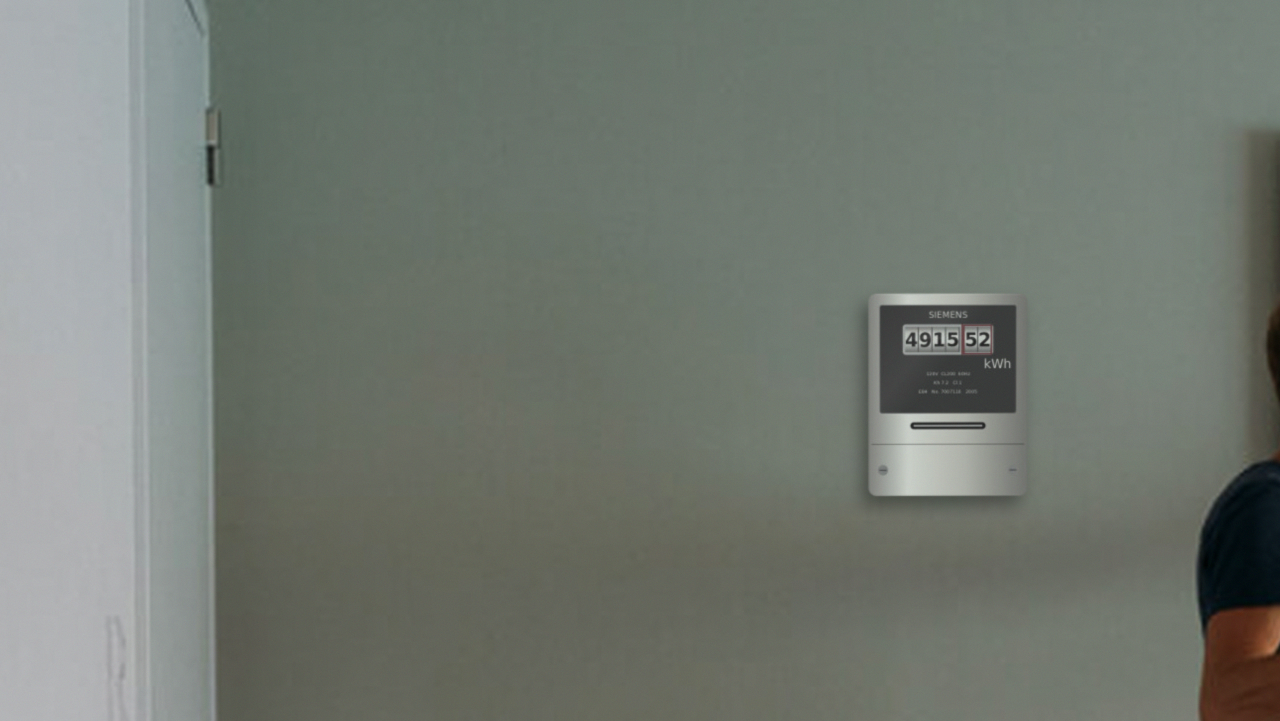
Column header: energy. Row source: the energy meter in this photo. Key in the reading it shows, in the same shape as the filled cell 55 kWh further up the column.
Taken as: 4915.52 kWh
